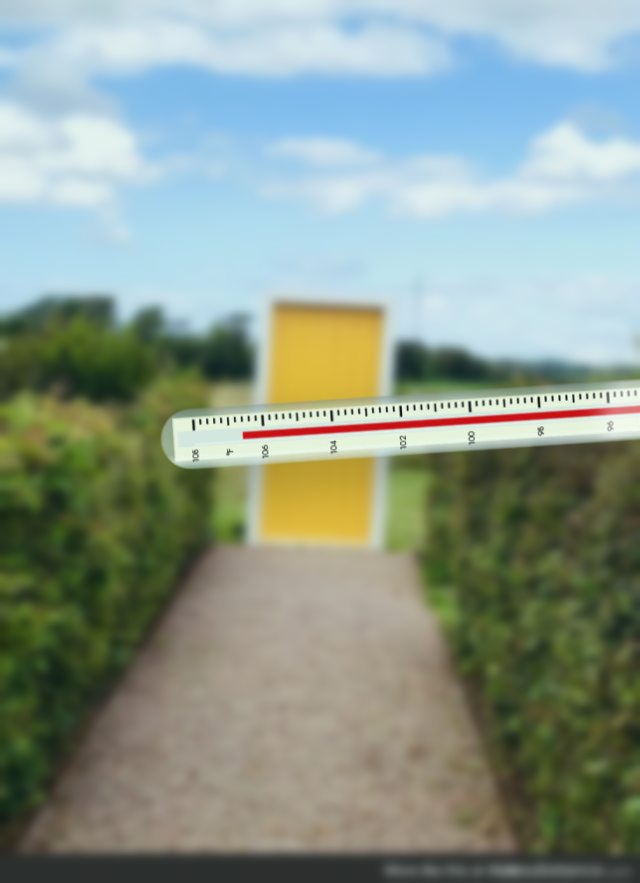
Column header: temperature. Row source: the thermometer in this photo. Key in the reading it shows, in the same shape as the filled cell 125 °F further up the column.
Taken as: 106.6 °F
